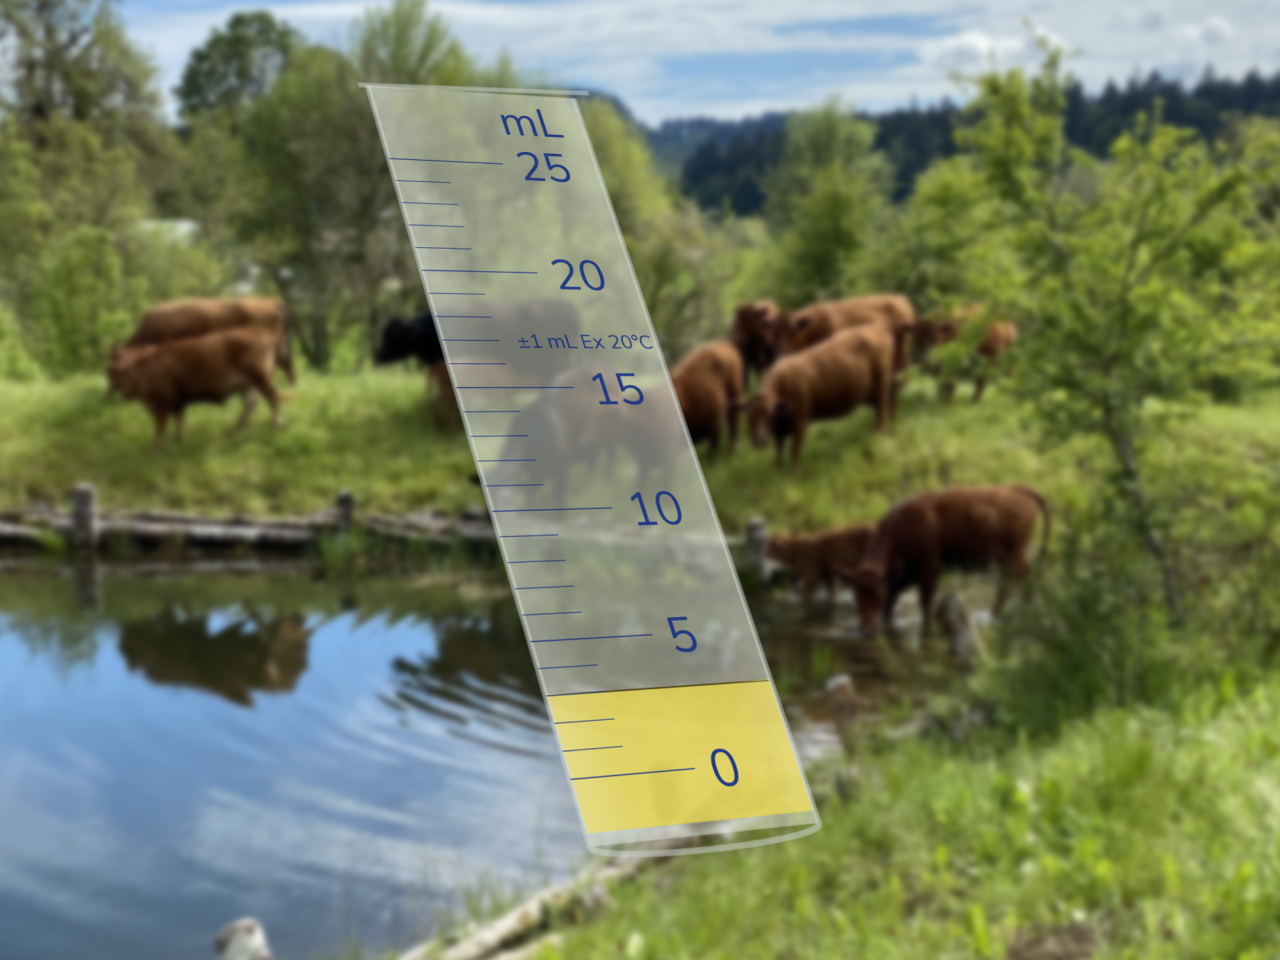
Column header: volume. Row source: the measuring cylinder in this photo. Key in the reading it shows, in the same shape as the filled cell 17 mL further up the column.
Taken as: 3 mL
